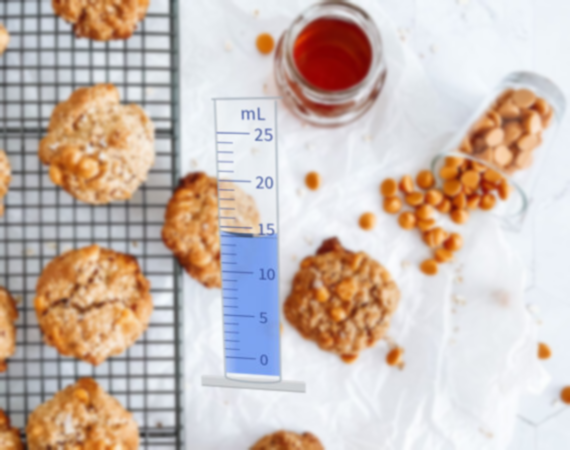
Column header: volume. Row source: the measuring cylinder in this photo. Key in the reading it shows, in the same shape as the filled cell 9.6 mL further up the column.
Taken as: 14 mL
